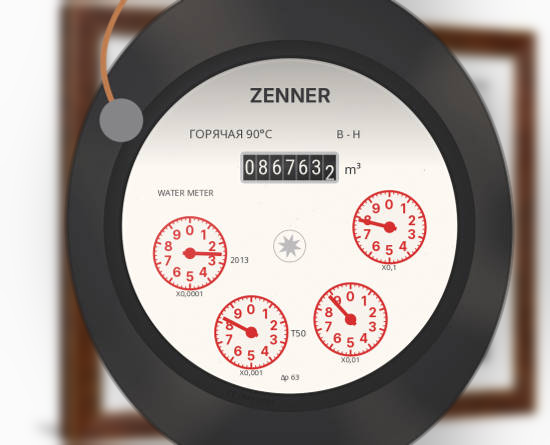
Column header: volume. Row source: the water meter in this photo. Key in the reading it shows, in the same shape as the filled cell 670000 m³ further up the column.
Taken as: 867631.7882 m³
